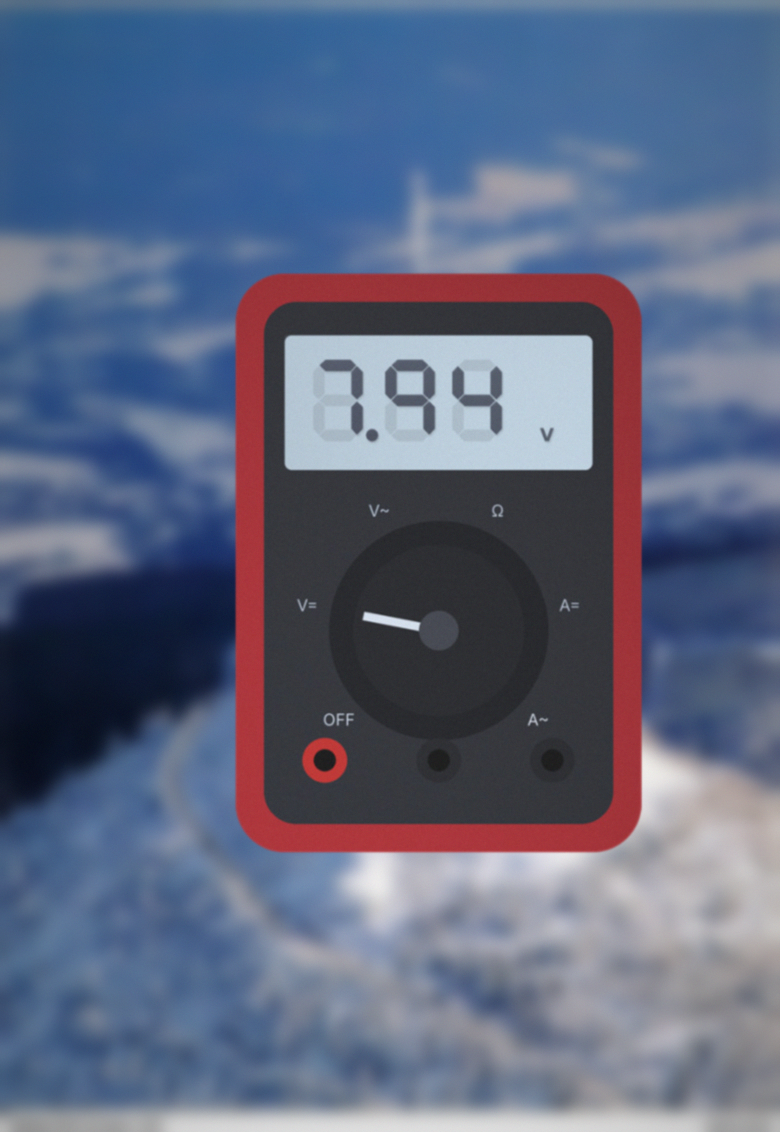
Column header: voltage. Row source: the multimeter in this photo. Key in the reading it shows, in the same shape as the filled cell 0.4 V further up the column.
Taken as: 7.94 V
